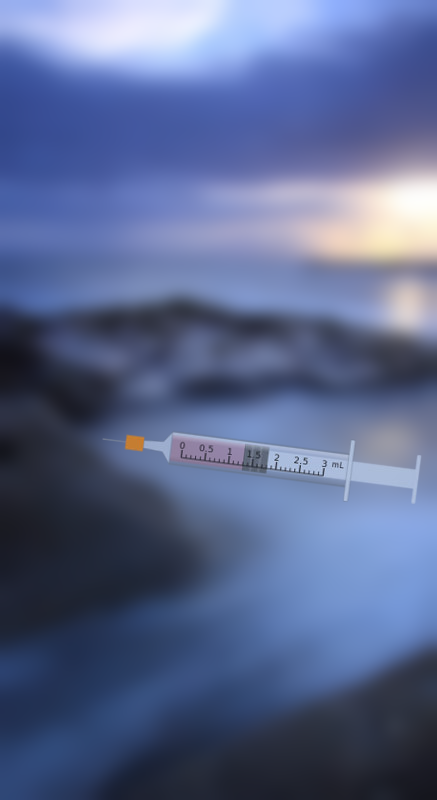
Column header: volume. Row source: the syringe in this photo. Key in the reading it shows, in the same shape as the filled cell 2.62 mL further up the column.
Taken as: 1.3 mL
